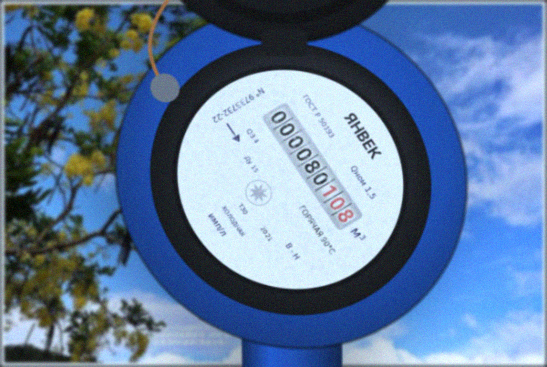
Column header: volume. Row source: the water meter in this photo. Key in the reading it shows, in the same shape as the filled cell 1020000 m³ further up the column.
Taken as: 80.108 m³
